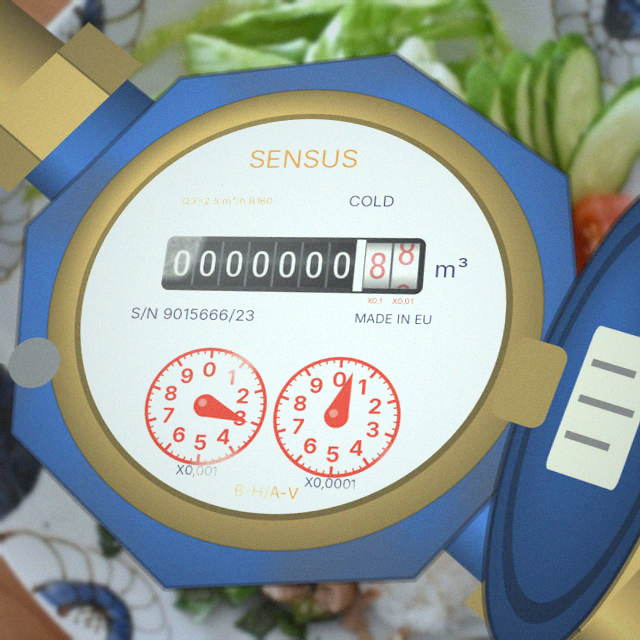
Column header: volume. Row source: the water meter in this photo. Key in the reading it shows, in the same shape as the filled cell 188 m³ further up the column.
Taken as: 0.8830 m³
